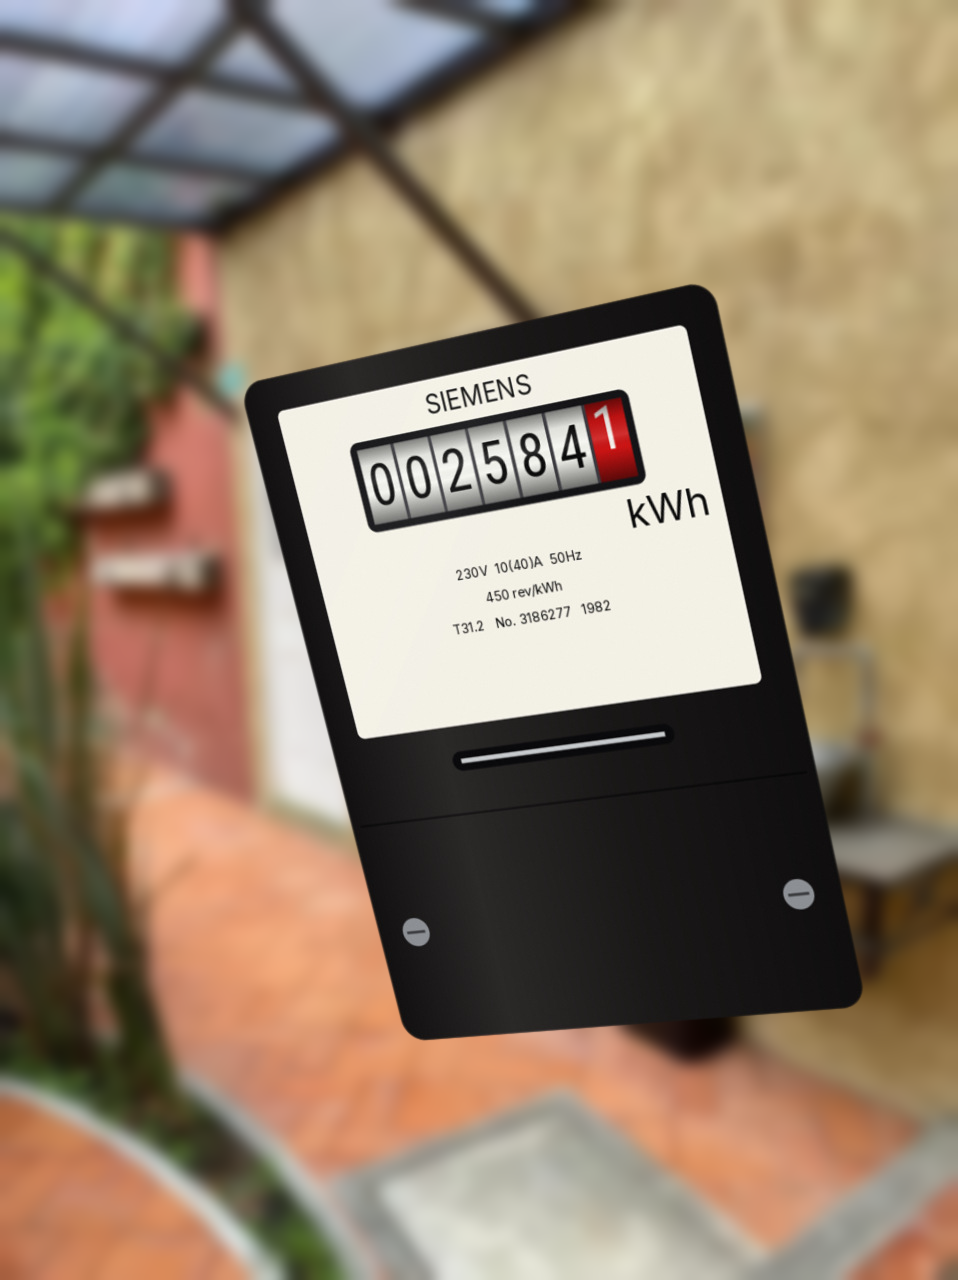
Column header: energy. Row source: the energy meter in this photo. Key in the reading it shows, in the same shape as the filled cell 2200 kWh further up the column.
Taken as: 2584.1 kWh
